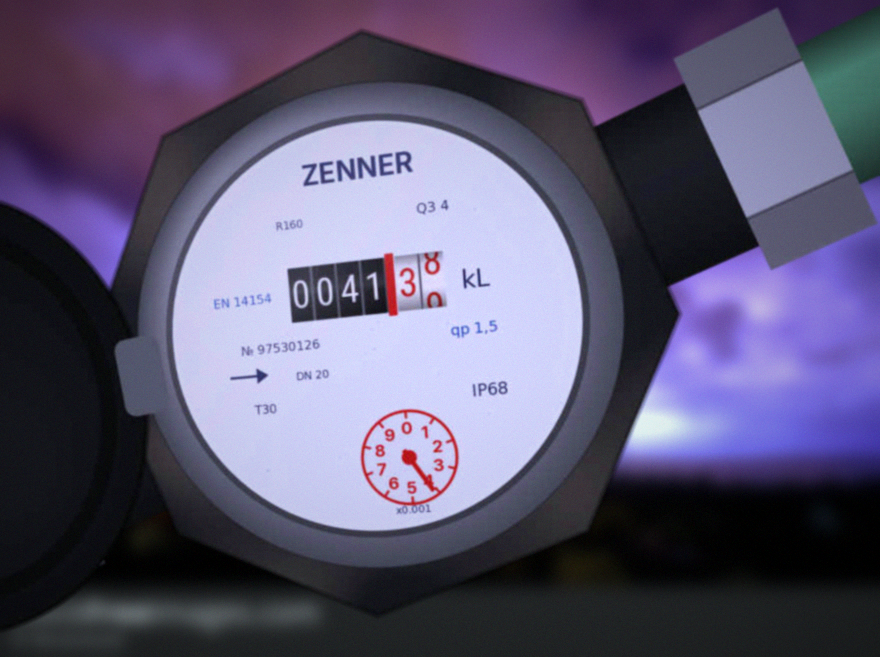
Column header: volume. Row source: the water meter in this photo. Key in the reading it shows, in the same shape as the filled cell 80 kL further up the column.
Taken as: 41.384 kL
